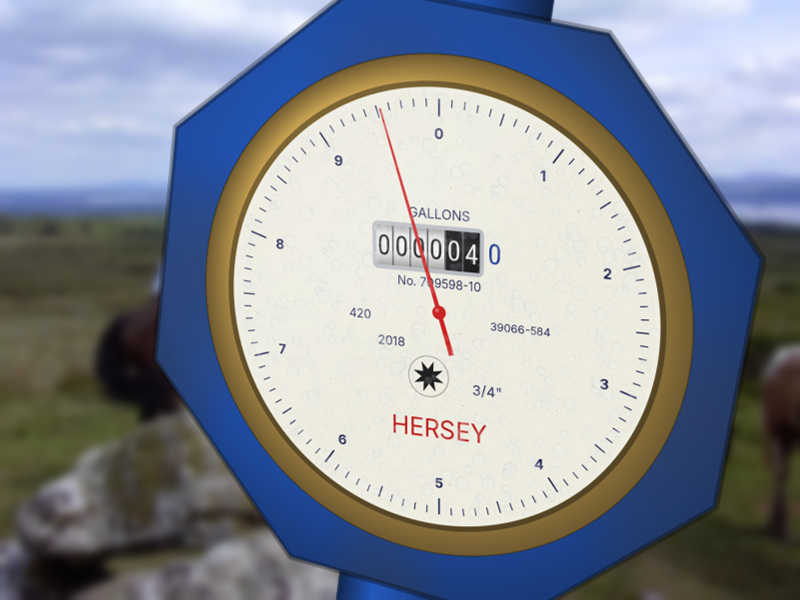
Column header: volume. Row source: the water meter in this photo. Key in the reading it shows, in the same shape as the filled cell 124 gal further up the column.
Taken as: 39.5 gal
